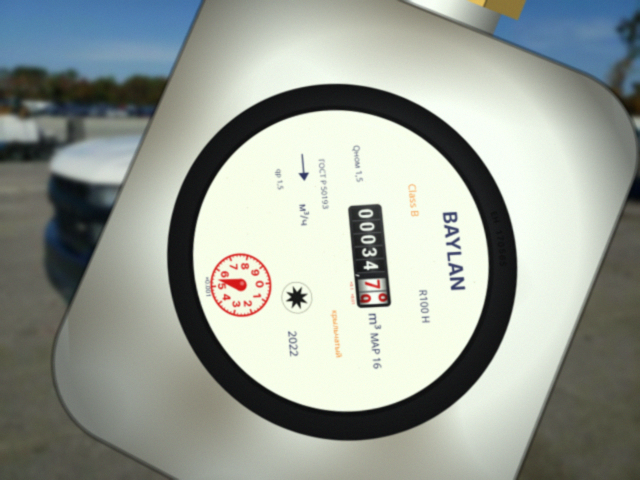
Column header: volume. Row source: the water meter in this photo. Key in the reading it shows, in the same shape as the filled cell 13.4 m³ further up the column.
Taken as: 34.785 m³
